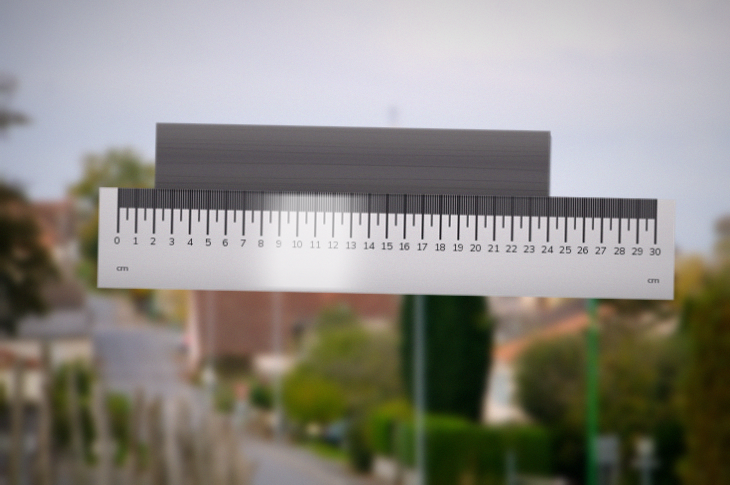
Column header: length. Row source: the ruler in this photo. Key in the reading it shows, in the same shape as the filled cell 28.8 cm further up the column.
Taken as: 22 cm
